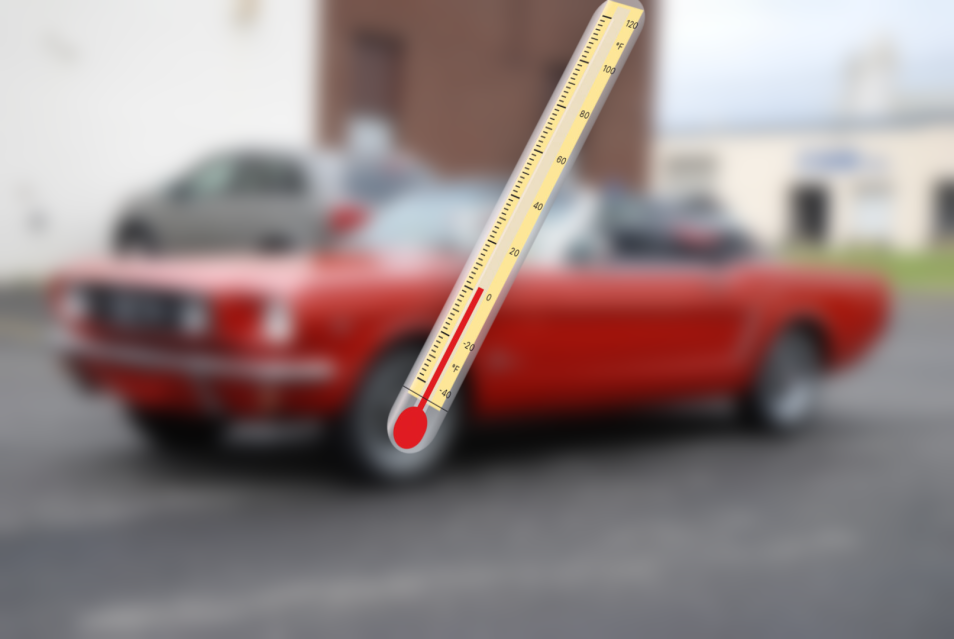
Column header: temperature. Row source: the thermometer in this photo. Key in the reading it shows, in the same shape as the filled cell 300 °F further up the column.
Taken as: 2 °F
